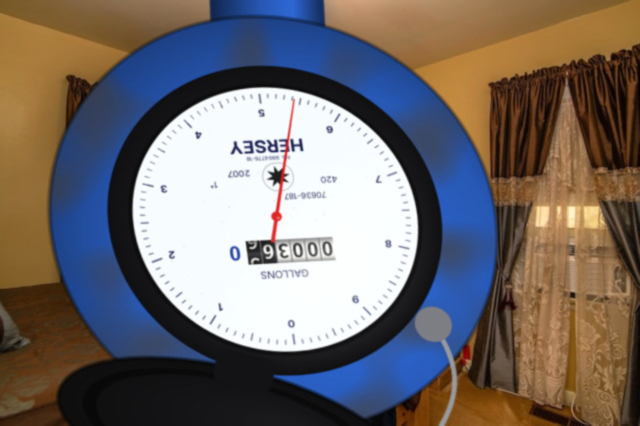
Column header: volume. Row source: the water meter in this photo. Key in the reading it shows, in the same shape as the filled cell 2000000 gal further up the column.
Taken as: 3655.4 gal
